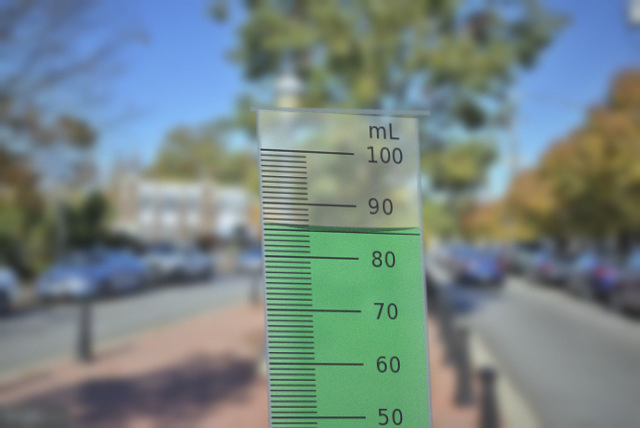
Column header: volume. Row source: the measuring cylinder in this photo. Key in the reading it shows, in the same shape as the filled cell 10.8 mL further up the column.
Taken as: 85 mL
